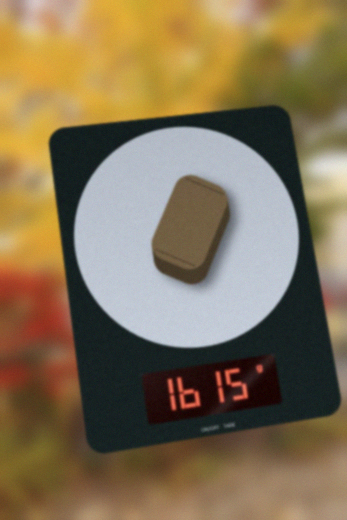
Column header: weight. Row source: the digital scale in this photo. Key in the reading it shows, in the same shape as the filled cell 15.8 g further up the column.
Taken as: 1615 g
